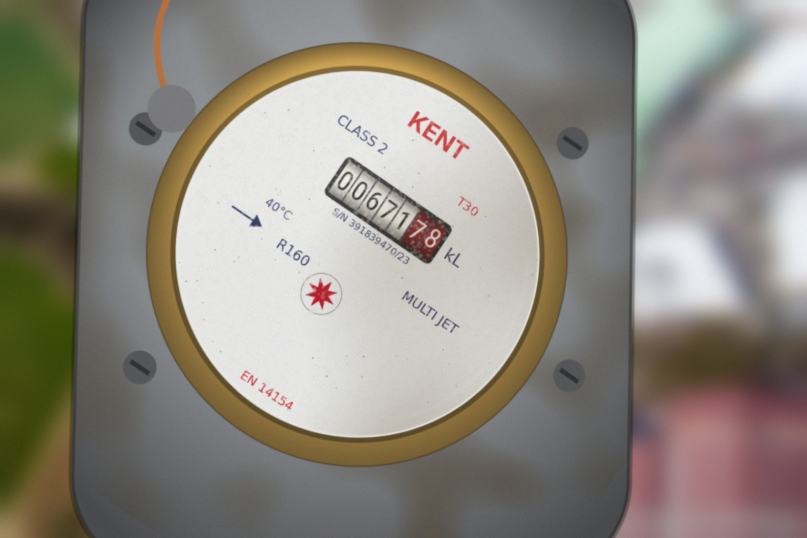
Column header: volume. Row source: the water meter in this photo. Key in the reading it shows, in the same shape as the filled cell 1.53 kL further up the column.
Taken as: 671.78 kL
